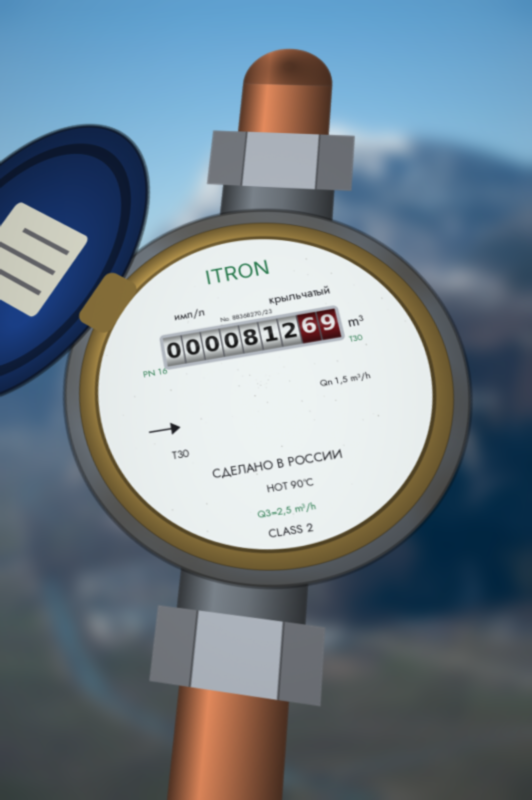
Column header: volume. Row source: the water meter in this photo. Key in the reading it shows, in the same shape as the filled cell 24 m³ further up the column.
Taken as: 812.69 m³
